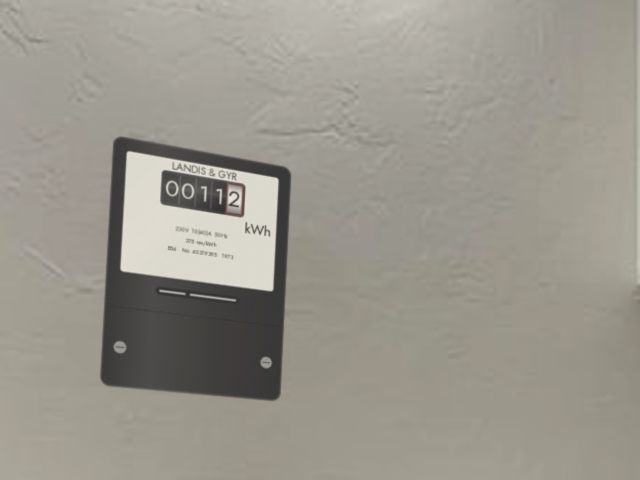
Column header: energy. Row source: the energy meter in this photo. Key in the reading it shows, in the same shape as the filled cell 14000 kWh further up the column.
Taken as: 11.2 kWh
